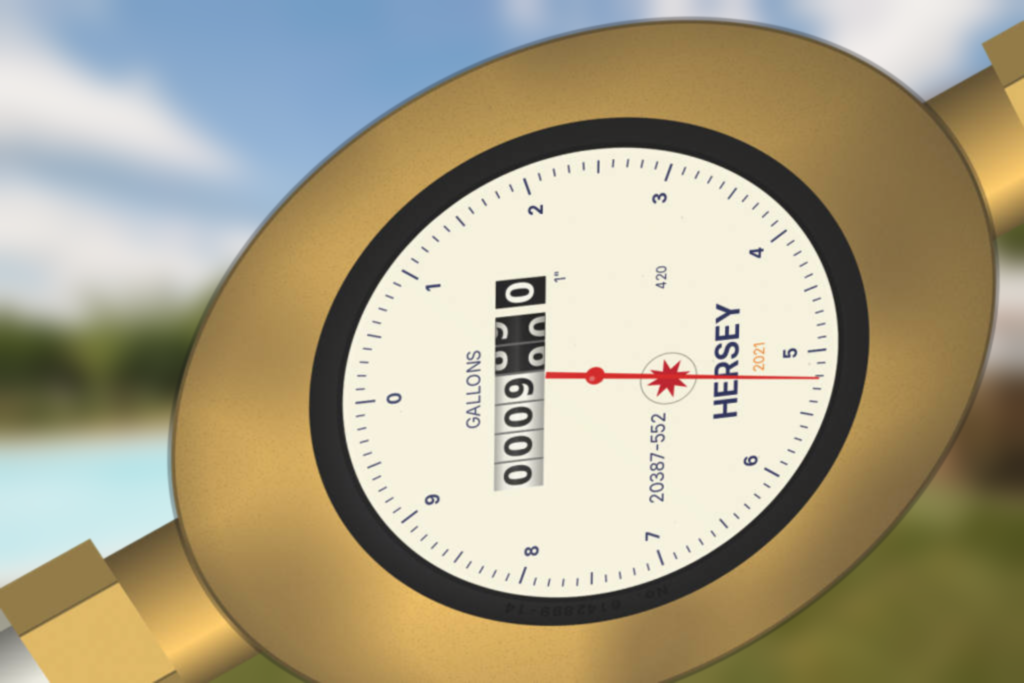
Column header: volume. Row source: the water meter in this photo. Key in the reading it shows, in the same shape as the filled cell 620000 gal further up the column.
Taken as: 9895.2 gal
